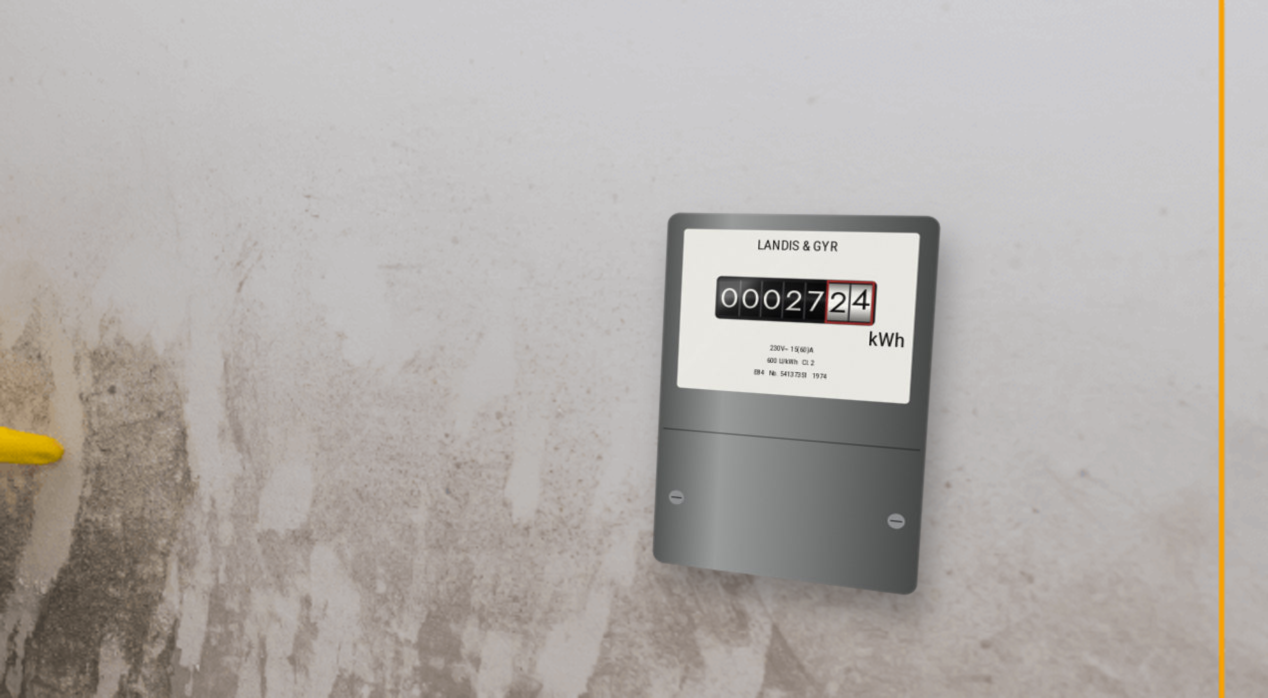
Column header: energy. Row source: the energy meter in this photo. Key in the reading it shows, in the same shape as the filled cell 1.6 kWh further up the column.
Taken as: 27.24 kWh
